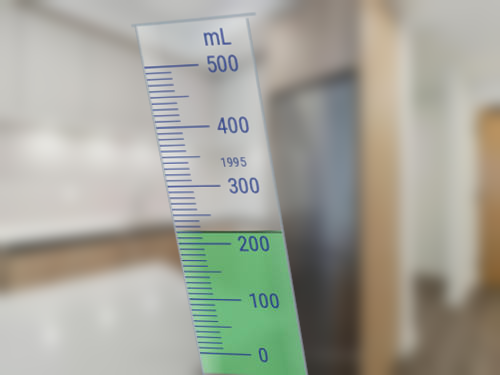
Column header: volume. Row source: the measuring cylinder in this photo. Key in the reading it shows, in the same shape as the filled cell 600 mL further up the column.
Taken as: 220 mL
